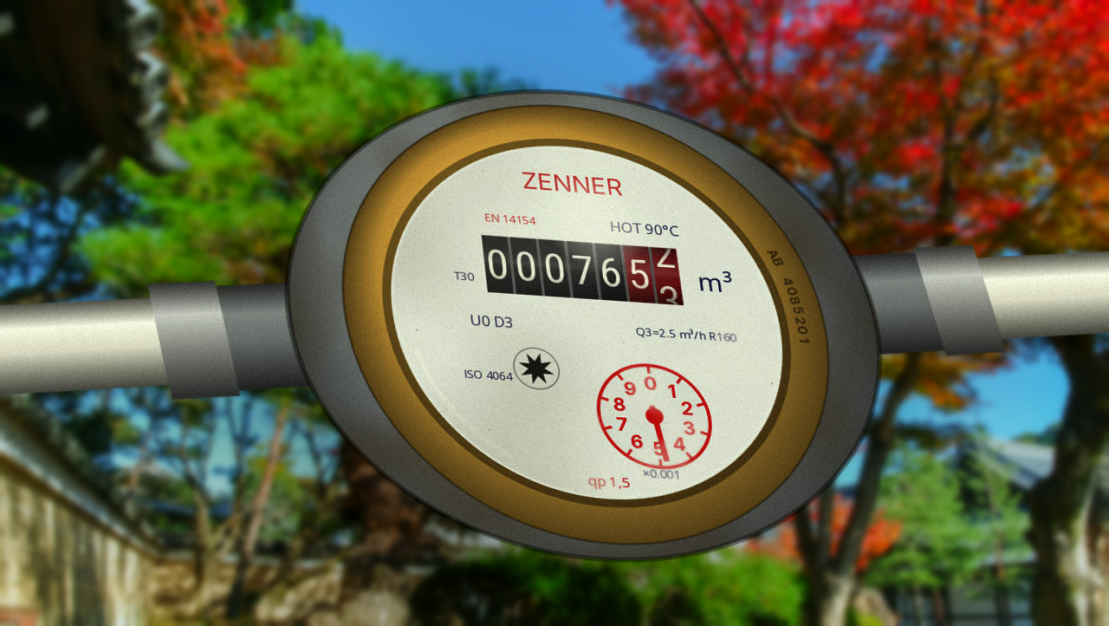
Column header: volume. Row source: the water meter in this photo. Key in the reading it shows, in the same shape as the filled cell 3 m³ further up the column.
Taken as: 76.524 m³
